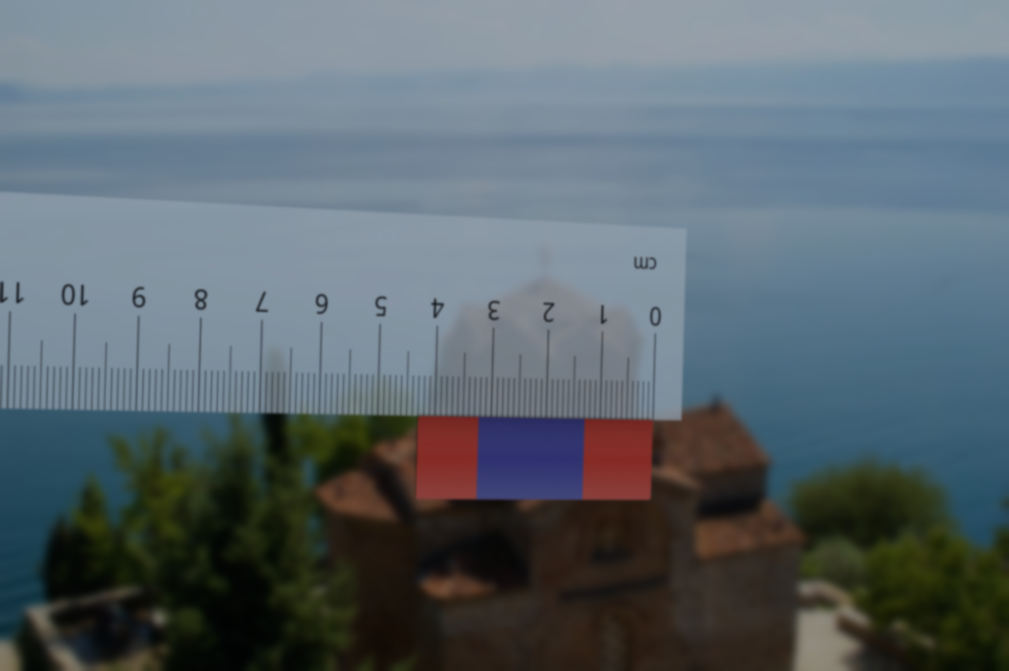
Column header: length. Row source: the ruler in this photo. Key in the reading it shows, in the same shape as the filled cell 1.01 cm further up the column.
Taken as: 4.3 cm
